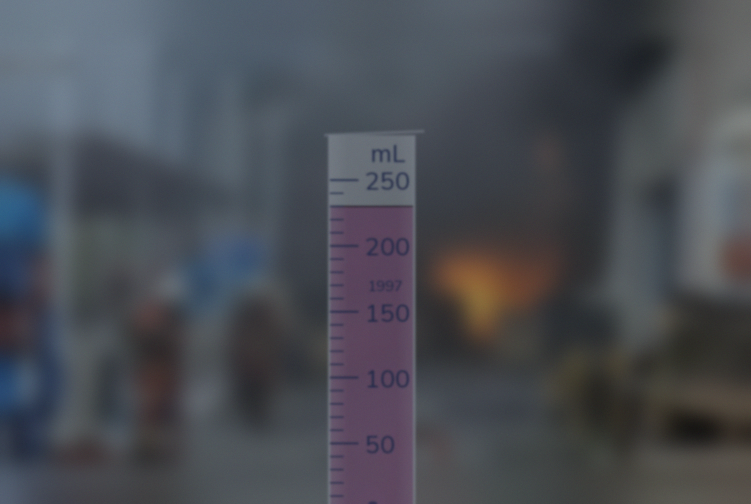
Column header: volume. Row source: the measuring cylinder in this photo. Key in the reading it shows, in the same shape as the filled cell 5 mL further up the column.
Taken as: 230 mL
